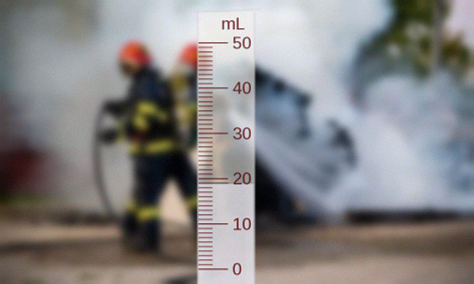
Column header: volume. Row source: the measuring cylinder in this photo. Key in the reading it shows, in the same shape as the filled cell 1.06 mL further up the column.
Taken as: 19 mL
